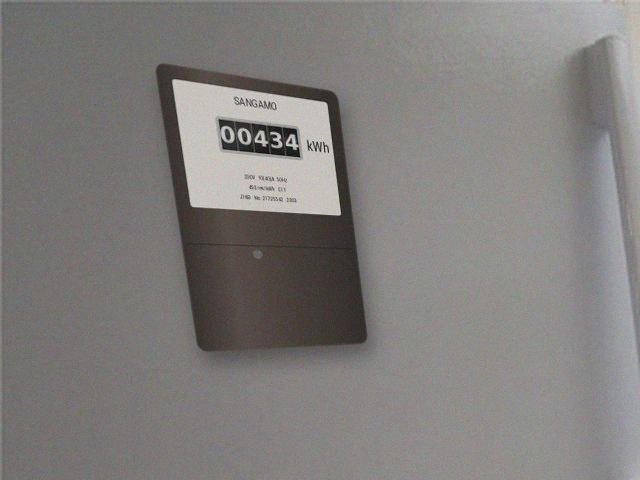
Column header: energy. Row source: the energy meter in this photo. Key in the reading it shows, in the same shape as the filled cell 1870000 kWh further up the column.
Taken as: 434 kWh
